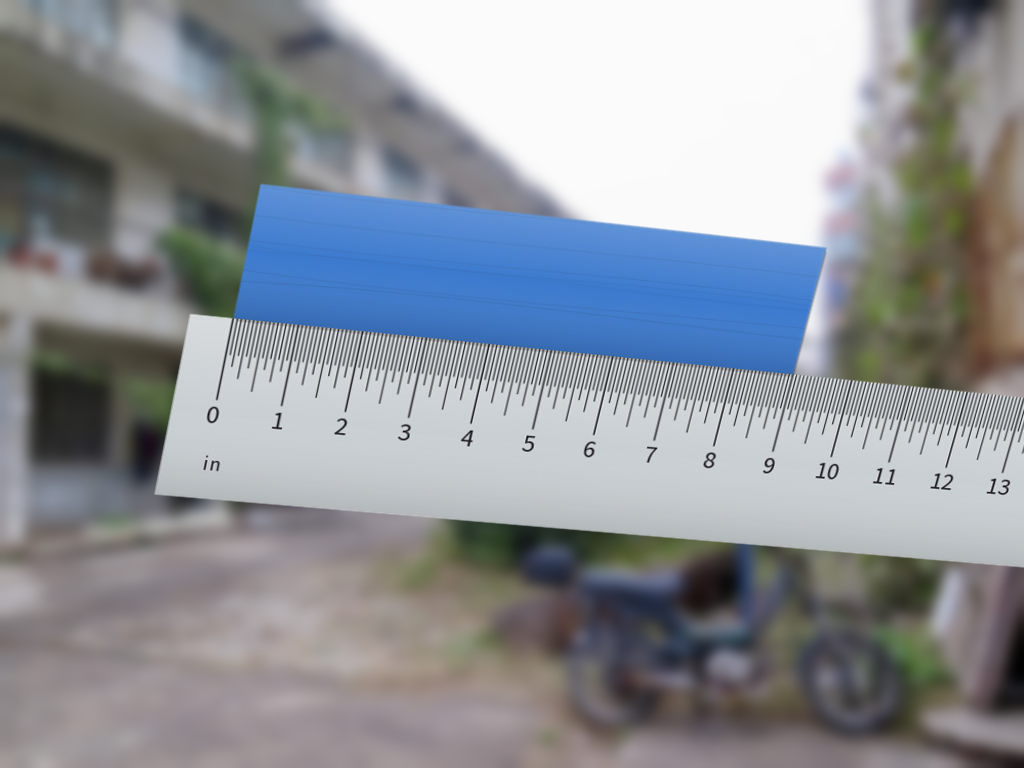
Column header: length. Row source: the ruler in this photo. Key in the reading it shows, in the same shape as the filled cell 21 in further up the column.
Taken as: 9 in
